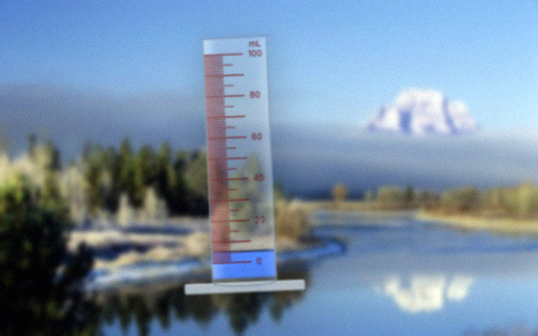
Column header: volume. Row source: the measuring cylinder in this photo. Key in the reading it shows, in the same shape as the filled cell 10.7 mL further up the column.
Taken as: 5 mL
